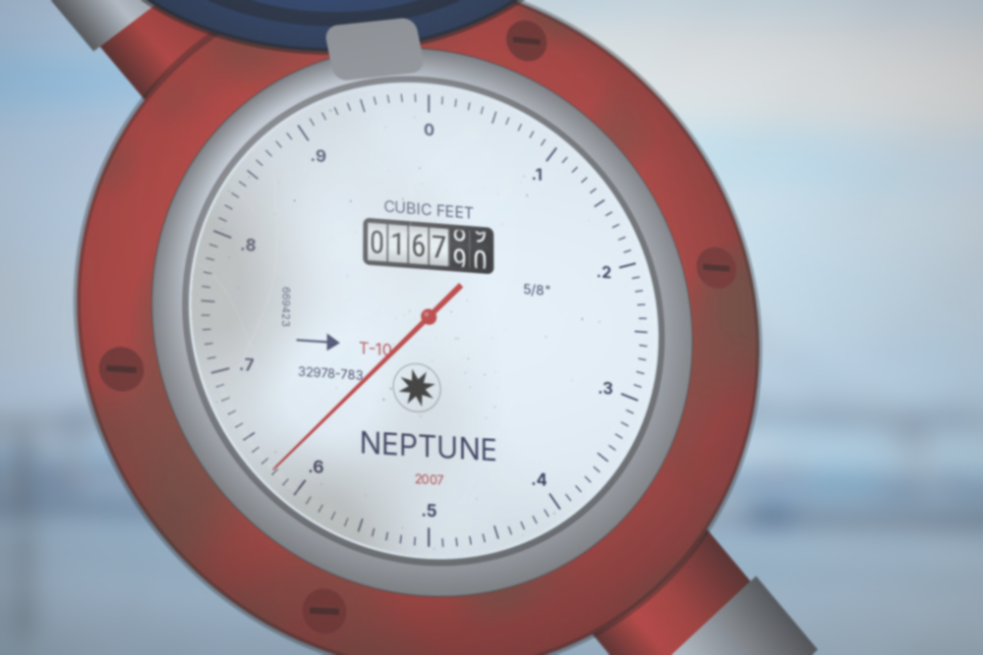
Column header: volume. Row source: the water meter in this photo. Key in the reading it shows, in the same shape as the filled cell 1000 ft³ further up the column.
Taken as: 16789.62 ft³
